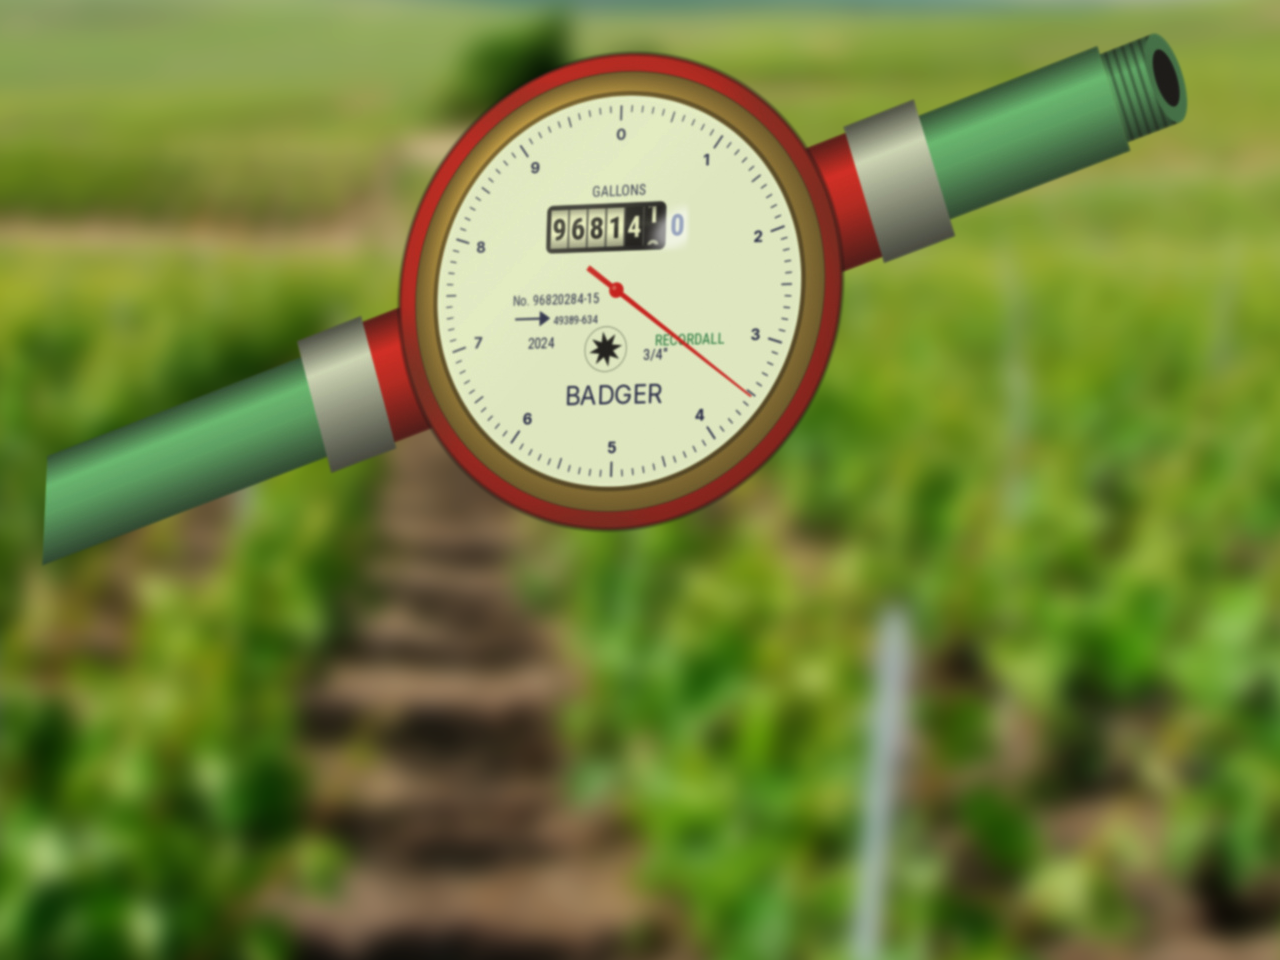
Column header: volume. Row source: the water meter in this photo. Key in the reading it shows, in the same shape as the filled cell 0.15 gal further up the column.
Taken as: 9681413.5 gal
